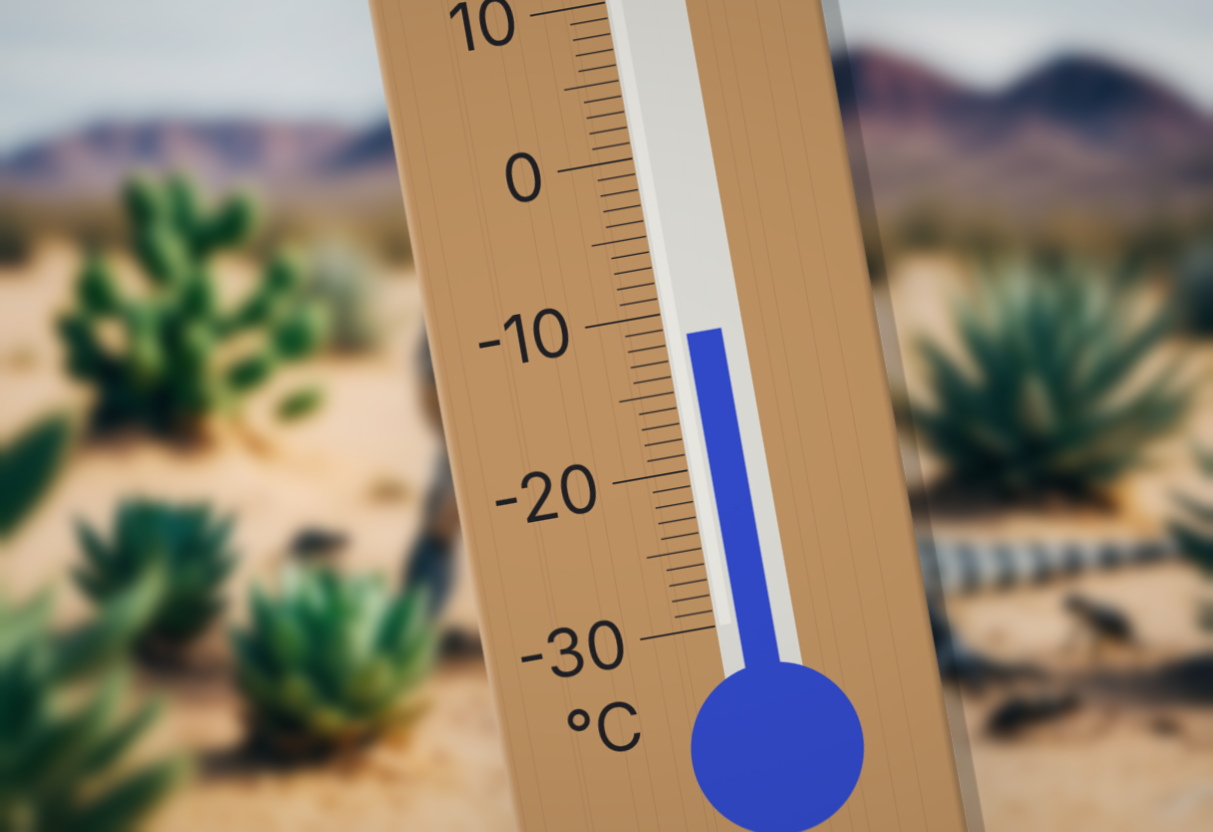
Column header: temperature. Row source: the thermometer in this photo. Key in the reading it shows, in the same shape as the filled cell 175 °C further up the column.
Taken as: -11.5 °C
